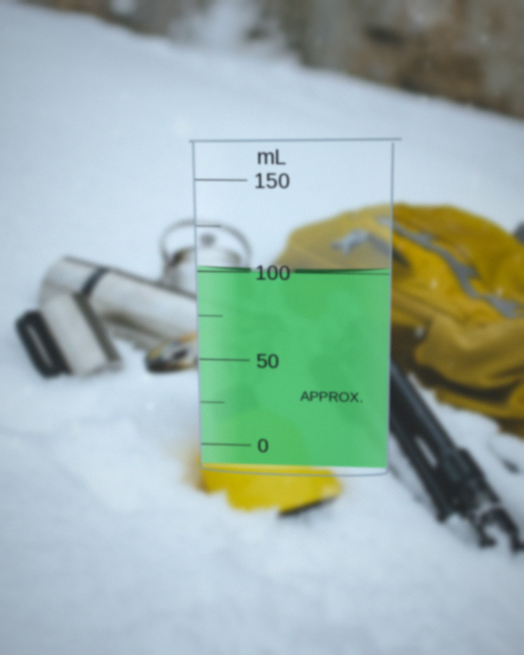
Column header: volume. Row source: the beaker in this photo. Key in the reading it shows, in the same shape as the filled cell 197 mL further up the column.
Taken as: 100 mL
